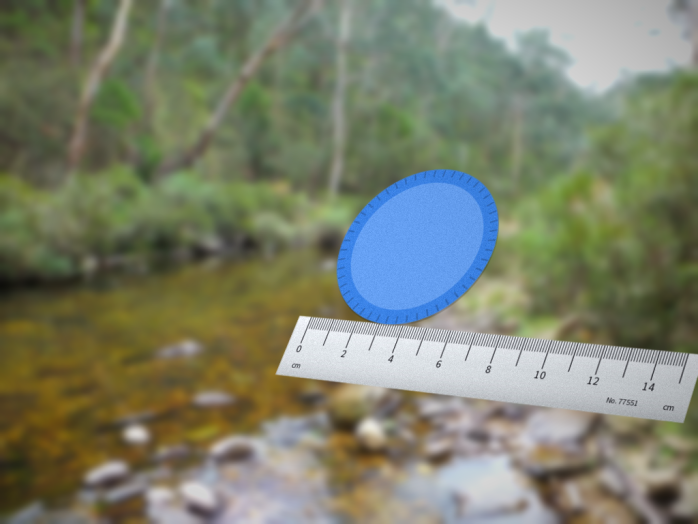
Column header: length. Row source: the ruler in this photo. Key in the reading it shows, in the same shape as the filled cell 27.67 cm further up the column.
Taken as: 6.5 cm
